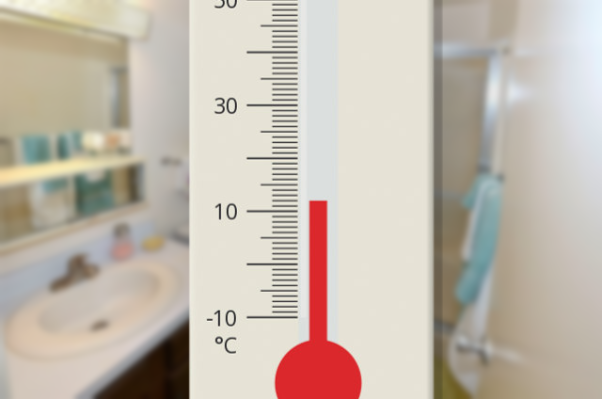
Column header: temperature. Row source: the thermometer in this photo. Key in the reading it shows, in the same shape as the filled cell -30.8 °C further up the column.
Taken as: 12 °C
